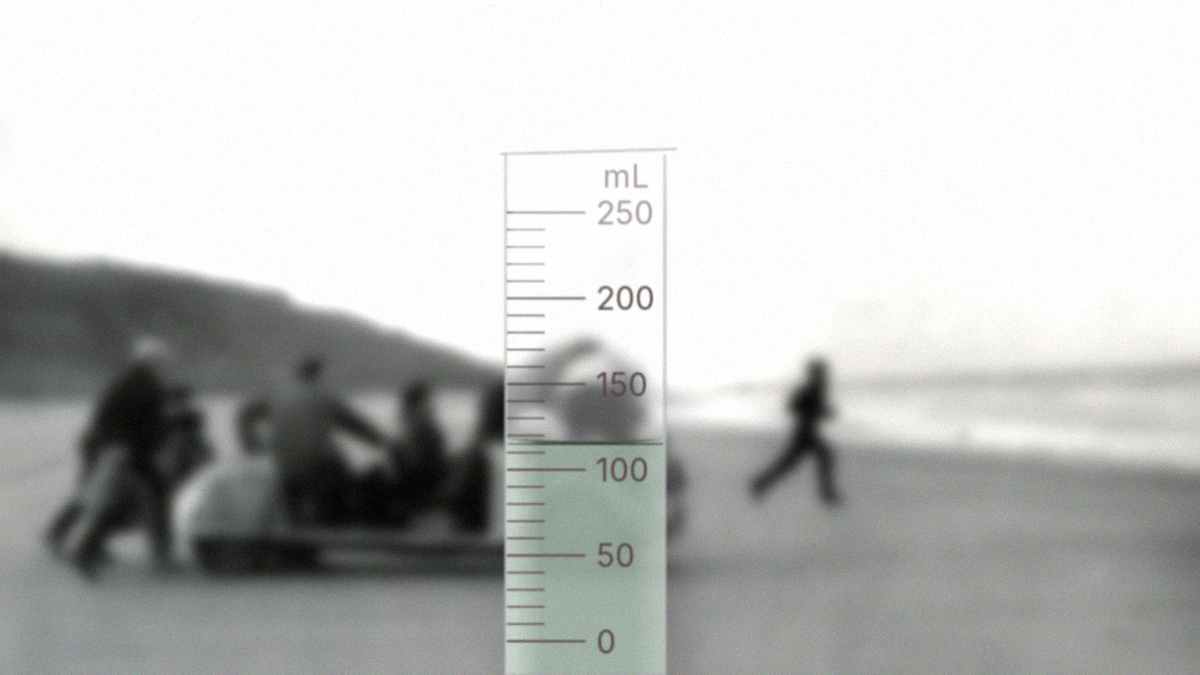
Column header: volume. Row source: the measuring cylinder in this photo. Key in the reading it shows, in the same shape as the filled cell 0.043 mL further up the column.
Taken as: 115 mL
